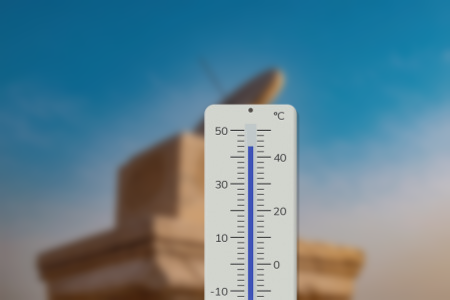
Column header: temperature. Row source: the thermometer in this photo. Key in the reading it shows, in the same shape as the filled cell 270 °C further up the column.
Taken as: 44 °C
